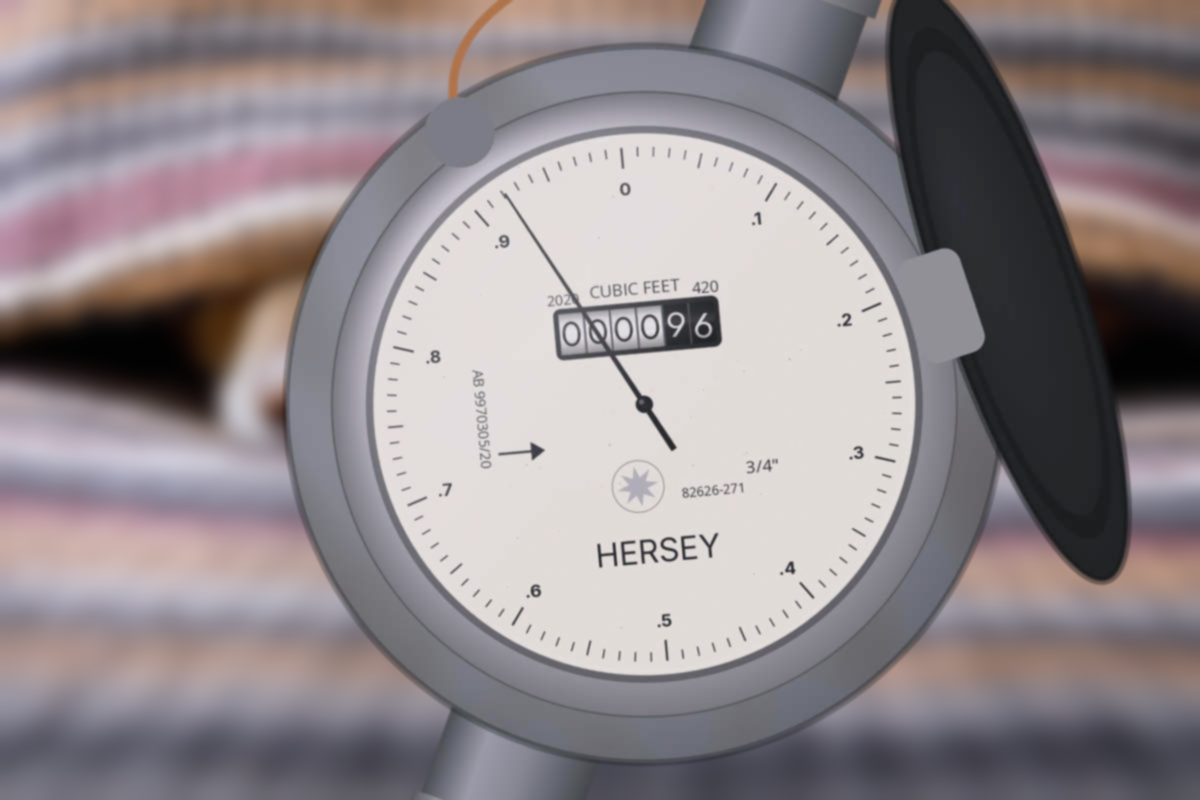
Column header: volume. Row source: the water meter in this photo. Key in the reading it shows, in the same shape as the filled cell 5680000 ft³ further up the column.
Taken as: 95.92 ft³
